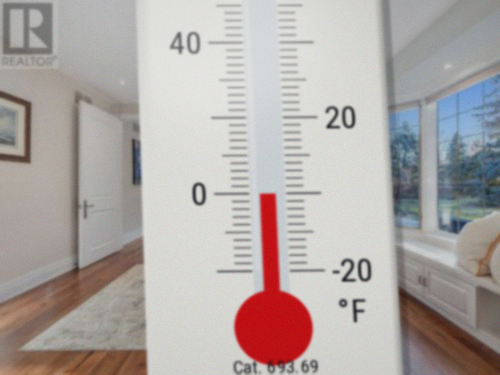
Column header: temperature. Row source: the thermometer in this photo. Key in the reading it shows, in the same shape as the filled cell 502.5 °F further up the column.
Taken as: 0 °F
